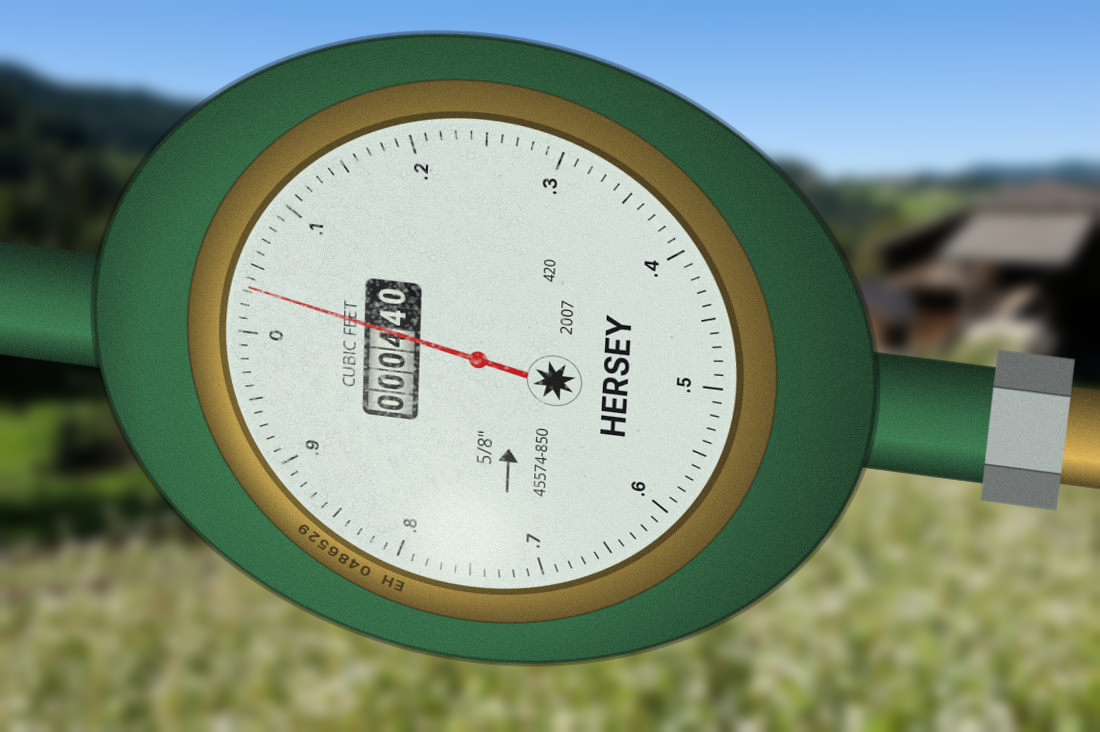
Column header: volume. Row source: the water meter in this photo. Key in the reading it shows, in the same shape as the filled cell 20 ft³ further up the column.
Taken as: 440.03 ft³
